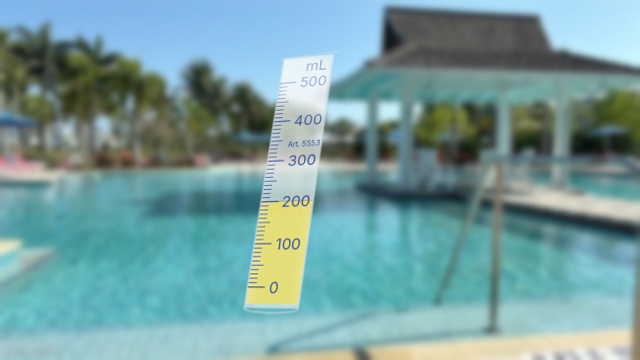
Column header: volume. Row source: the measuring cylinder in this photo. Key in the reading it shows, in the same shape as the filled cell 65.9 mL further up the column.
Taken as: 200 mL
